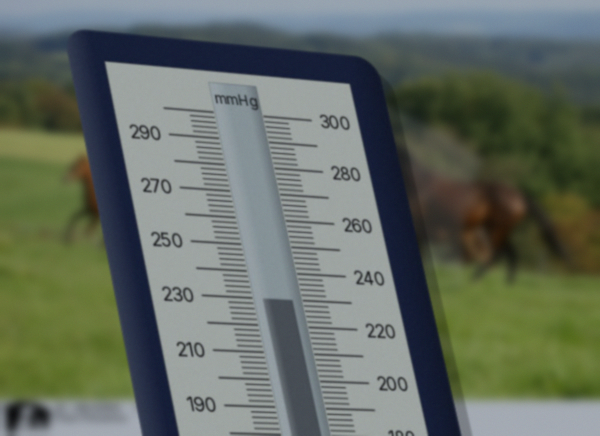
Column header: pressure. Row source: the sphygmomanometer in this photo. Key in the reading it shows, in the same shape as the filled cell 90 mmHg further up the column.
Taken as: 230 mmHg
